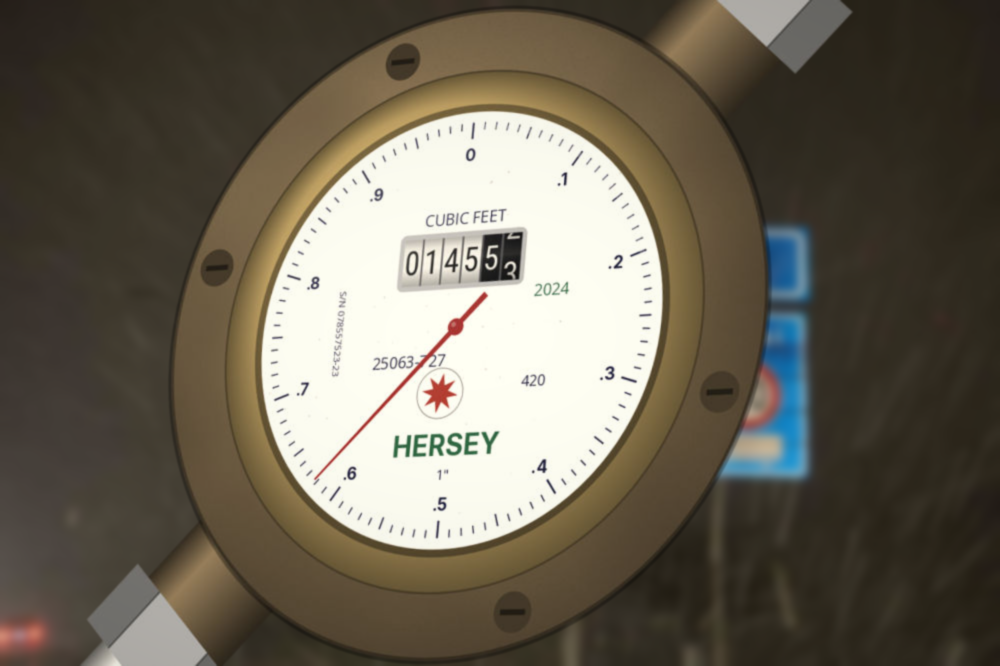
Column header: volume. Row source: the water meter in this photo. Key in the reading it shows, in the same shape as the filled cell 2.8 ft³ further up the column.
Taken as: 14552.62 ft³
